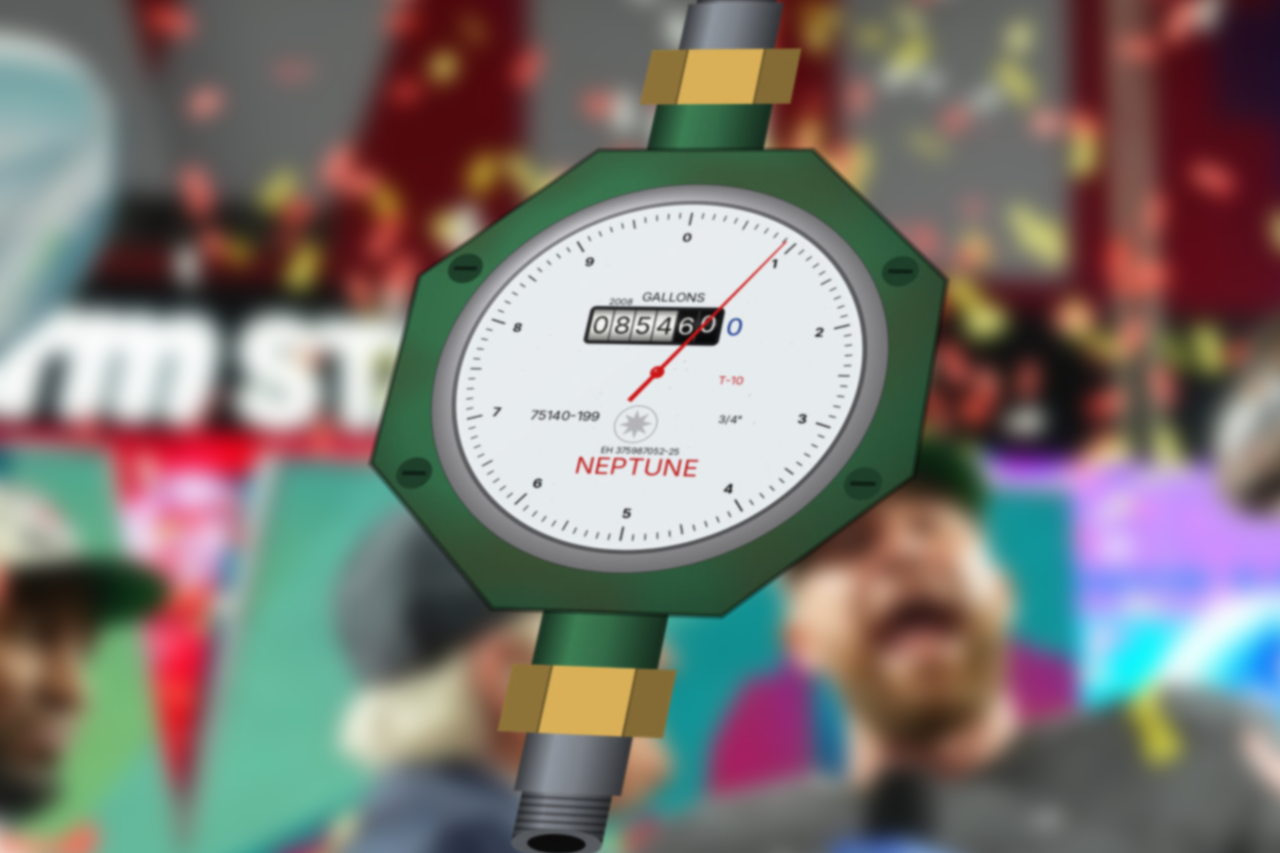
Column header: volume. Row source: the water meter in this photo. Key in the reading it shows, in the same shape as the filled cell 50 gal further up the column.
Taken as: 854600.9 gal
